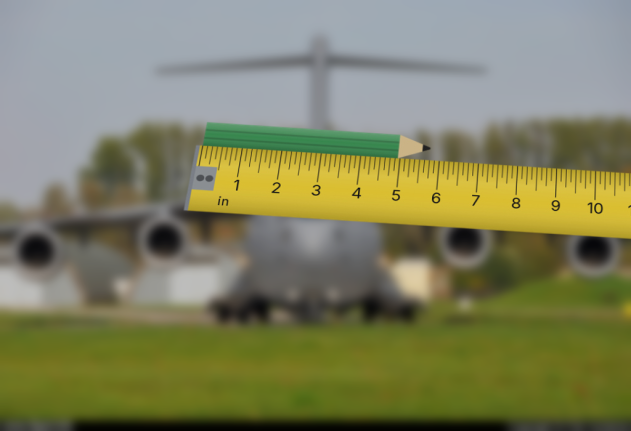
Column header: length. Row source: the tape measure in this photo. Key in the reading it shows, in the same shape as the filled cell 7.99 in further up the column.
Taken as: 5.75 in
